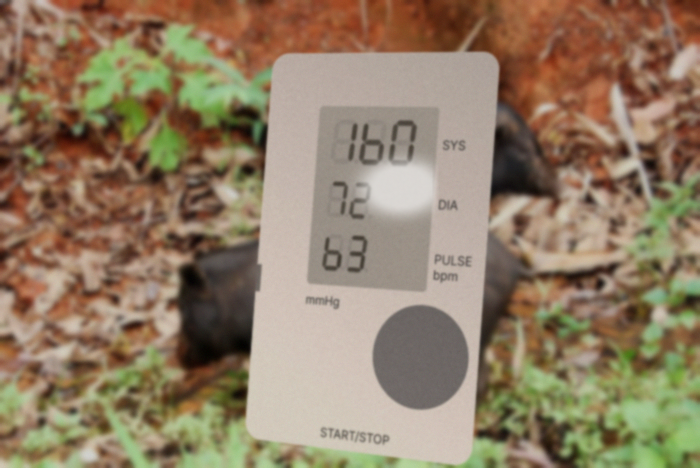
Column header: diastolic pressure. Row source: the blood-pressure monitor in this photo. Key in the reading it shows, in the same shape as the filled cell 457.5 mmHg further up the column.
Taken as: 72 mmHg
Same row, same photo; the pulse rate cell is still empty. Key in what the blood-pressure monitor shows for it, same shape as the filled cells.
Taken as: 63 bpm
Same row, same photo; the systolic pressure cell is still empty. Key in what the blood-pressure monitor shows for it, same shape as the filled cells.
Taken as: 160 mmHg
